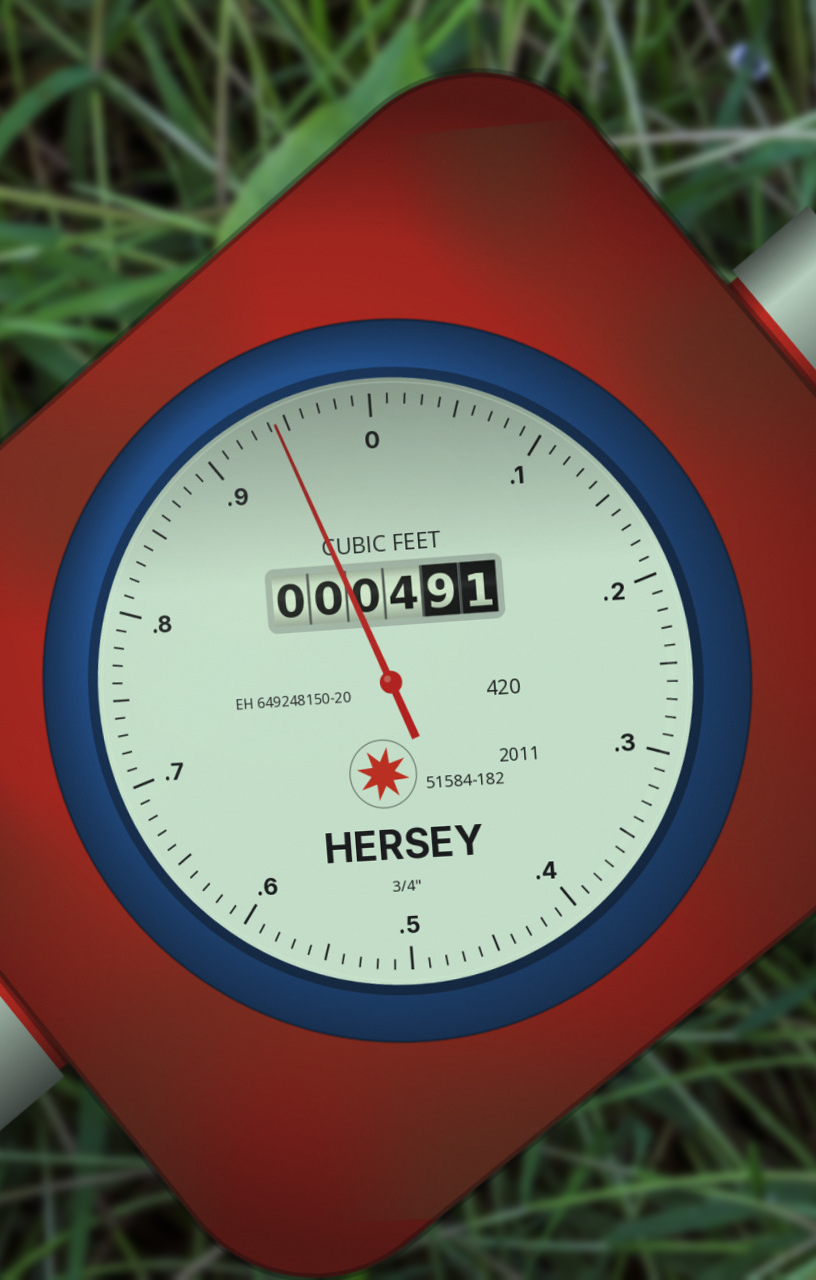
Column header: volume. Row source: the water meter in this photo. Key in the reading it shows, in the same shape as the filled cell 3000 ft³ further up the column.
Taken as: 490.94 ft³
